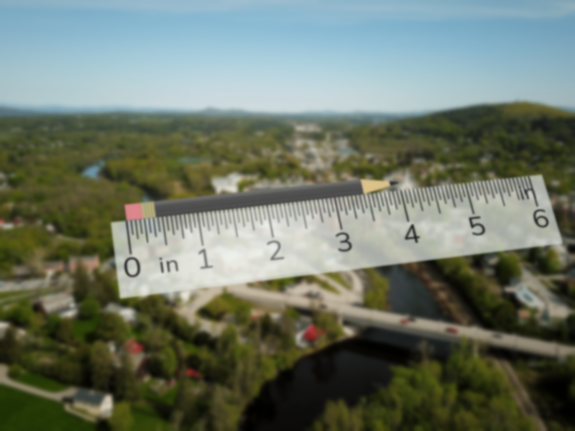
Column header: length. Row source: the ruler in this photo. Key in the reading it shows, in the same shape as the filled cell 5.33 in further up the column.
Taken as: 4 in
